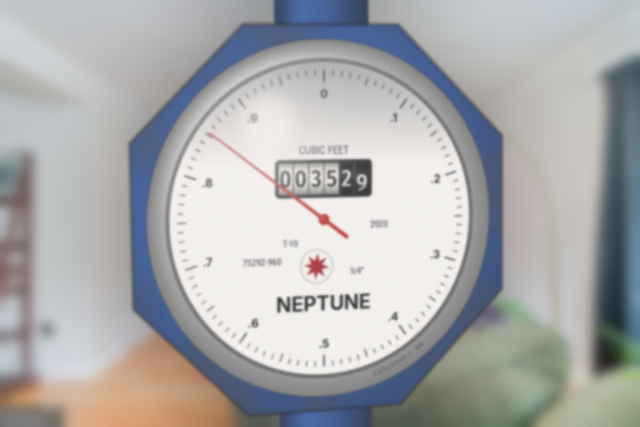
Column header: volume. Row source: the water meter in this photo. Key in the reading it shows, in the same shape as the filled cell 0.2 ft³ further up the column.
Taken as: 3528.85 ft³
